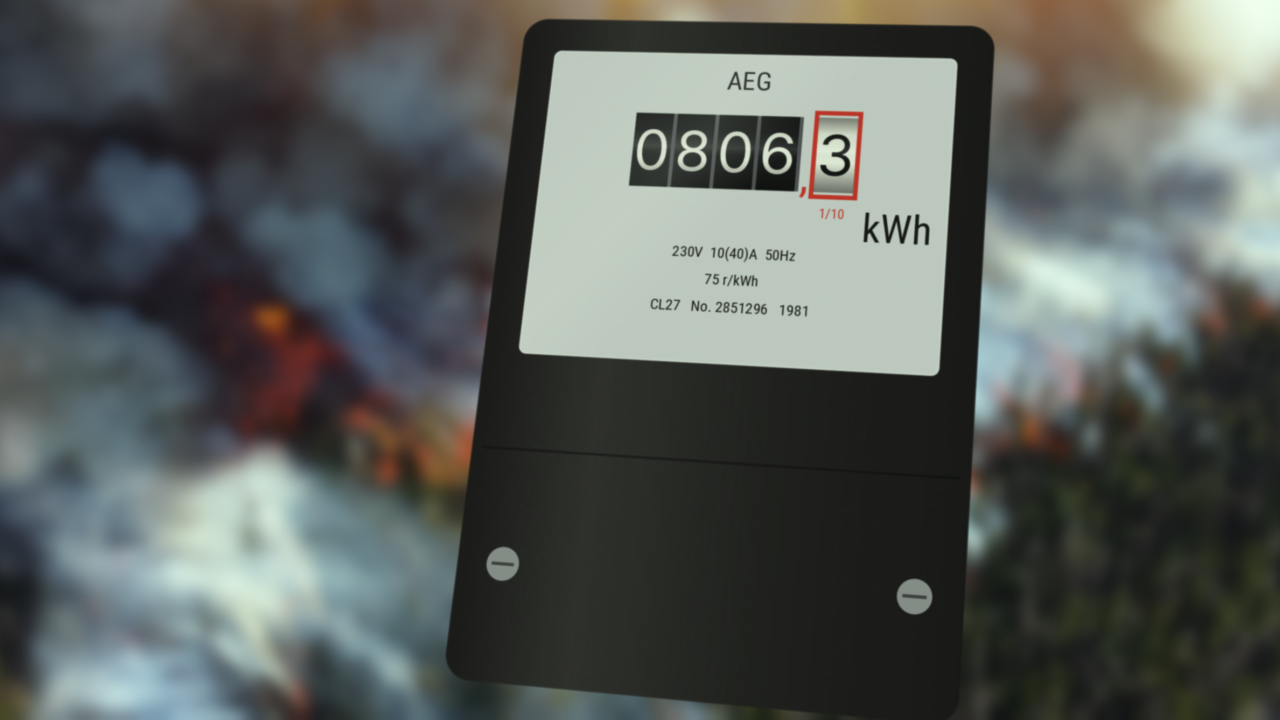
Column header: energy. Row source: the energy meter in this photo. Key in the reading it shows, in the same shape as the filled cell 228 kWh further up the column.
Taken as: 806.3 kWh
